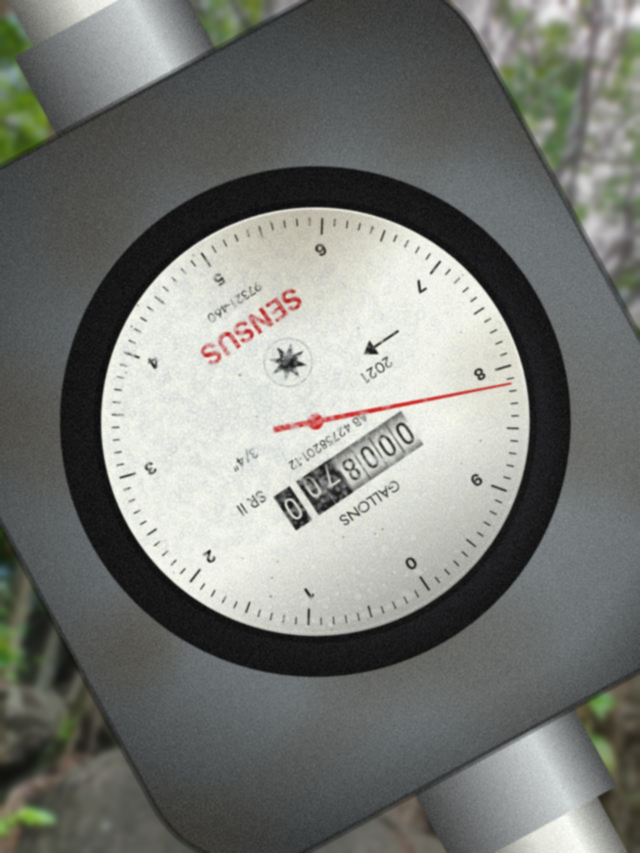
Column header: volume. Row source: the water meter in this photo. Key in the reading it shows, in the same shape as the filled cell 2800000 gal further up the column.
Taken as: 8698.1 gal
